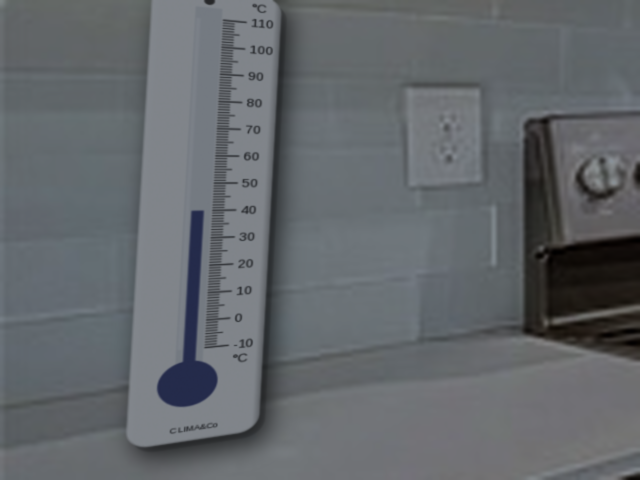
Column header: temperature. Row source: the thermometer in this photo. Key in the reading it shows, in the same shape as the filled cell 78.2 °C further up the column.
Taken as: 40 °C
